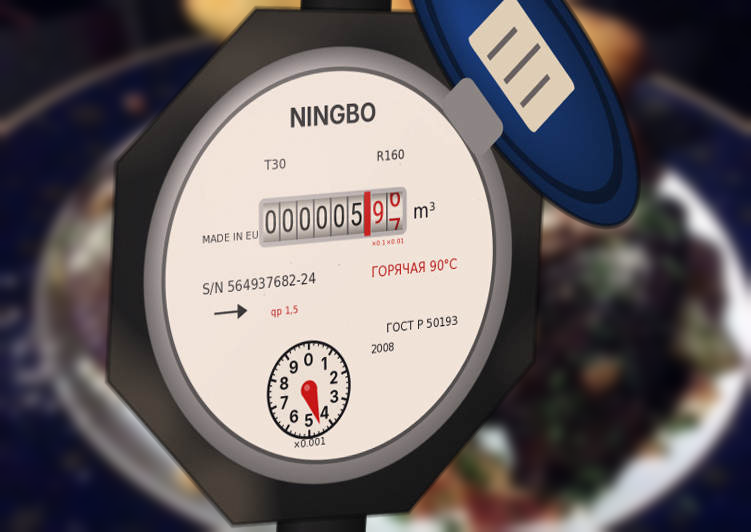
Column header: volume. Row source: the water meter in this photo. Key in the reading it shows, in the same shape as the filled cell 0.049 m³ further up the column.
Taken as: 5.964 m³
